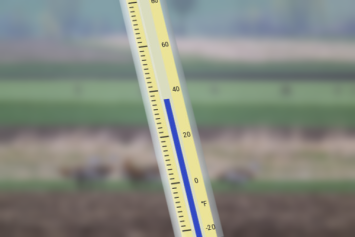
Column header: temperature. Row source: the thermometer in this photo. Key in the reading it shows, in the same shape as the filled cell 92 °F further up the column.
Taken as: 36 °F
